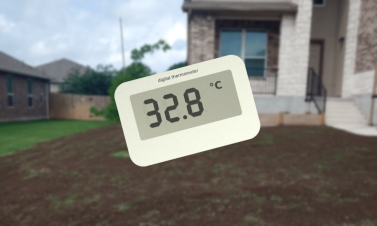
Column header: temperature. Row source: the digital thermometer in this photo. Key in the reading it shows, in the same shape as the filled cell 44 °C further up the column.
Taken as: 32.8 °C
